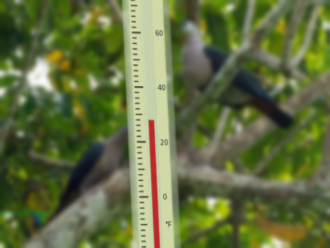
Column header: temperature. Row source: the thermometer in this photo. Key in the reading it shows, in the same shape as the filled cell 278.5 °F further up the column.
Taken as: 28 °F
